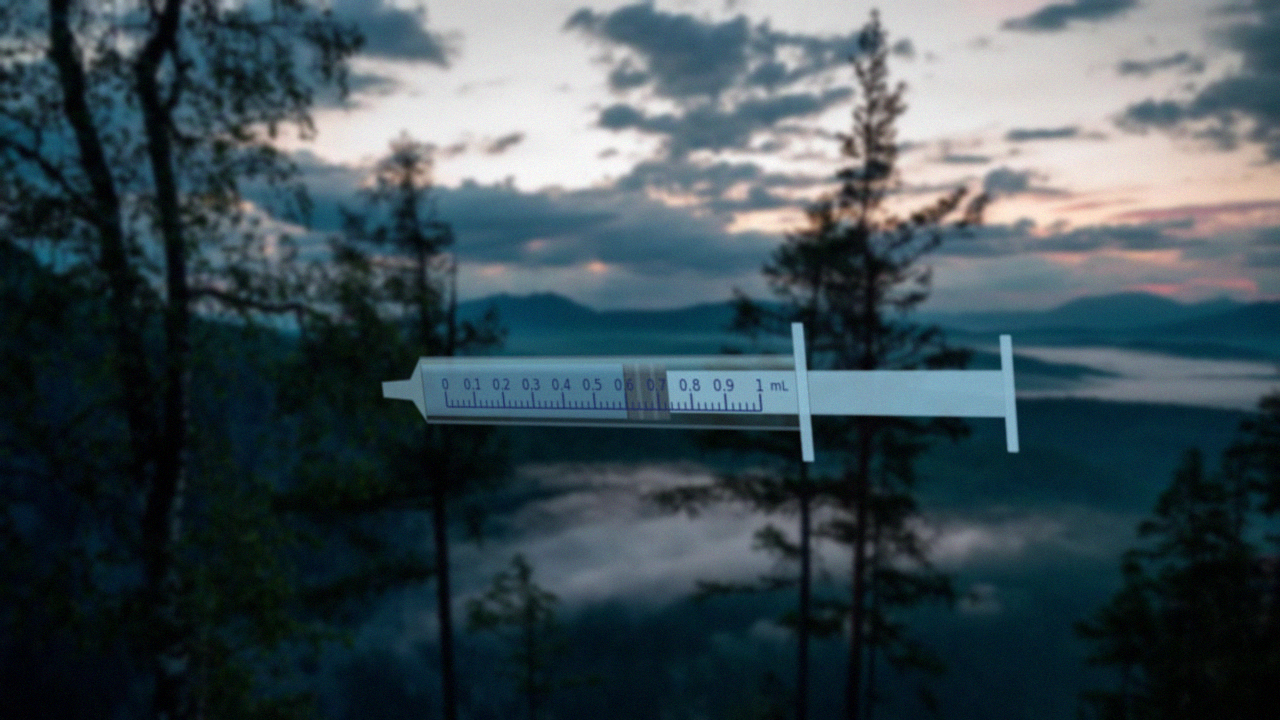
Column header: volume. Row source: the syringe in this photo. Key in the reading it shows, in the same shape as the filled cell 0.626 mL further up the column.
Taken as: 0.6 mL
